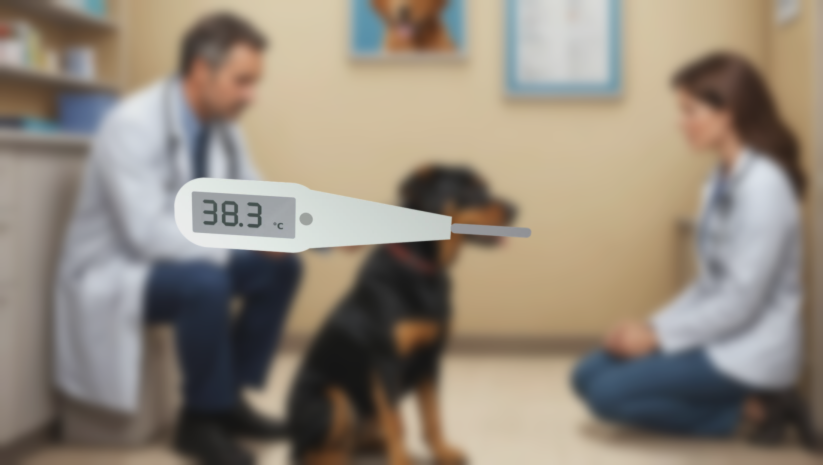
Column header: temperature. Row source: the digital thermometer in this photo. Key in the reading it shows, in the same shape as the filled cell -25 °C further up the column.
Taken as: 38.3 °C
